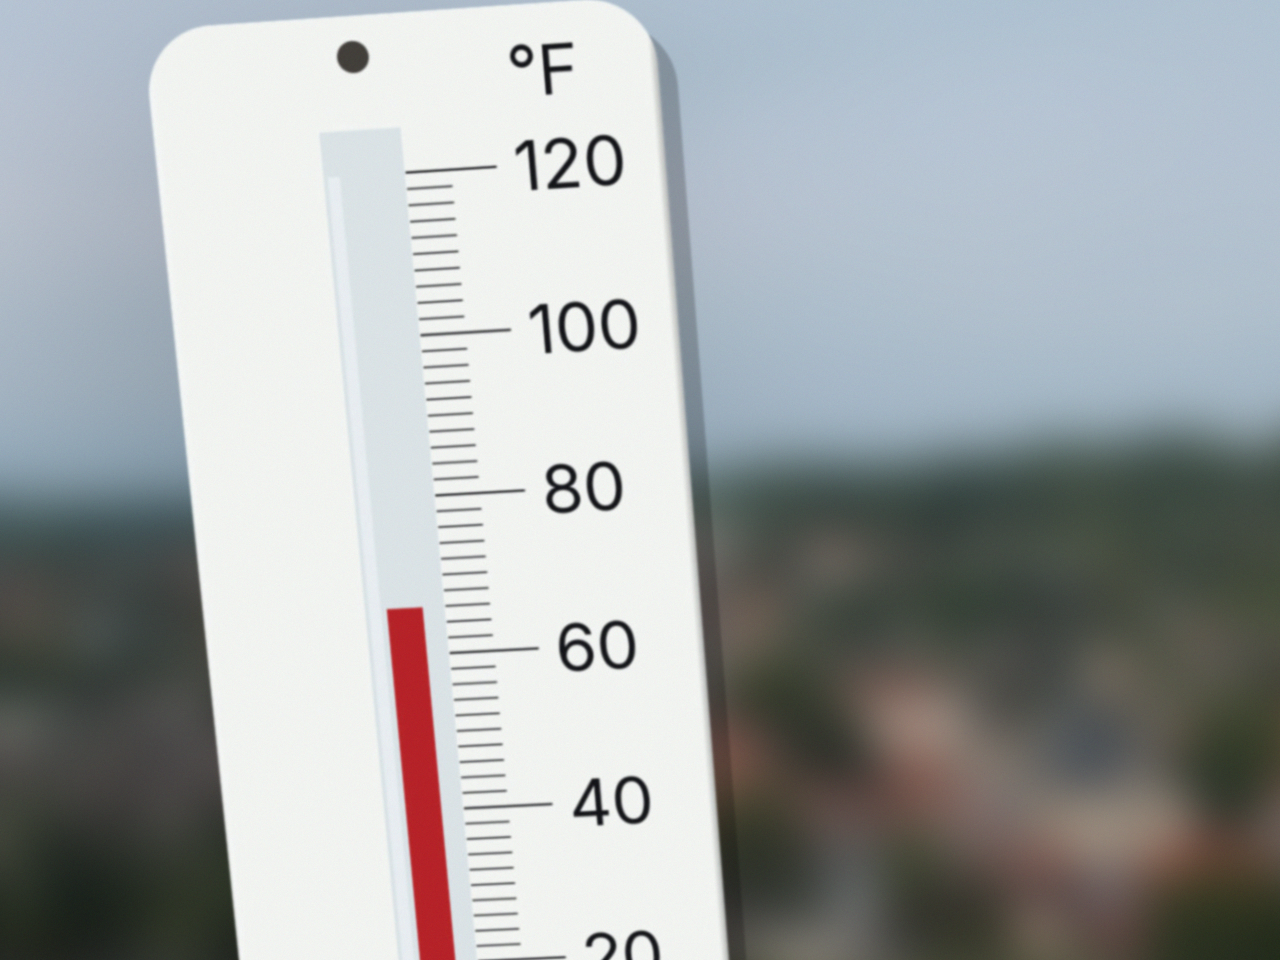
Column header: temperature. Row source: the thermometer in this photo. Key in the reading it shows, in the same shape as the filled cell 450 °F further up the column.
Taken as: 66 °F
